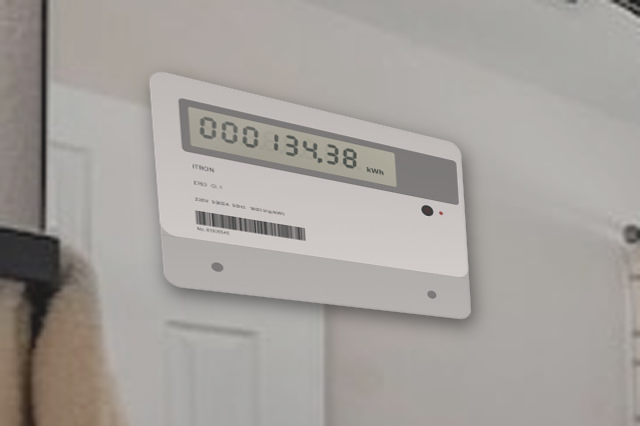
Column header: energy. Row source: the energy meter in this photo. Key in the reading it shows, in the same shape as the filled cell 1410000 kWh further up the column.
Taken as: 134.38 kWh
